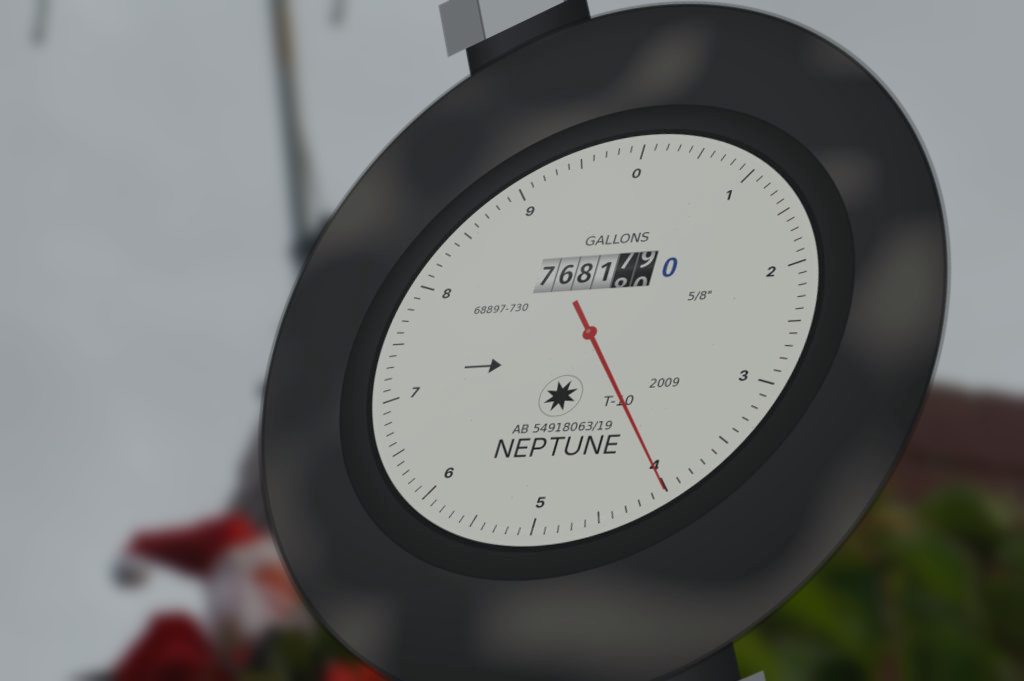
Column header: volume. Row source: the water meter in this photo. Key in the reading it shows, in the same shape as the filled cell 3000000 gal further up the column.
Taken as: 7681794.0 gal
